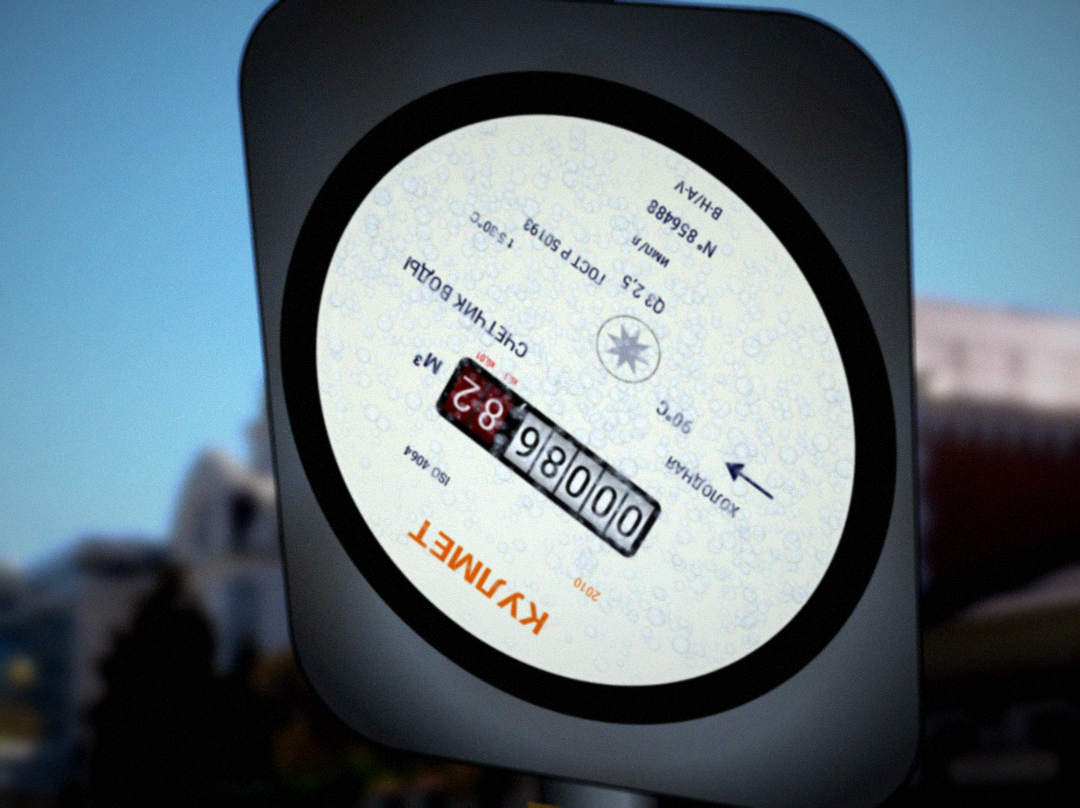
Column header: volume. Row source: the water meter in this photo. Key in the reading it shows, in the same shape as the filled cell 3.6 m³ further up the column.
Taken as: 86.82 m³
